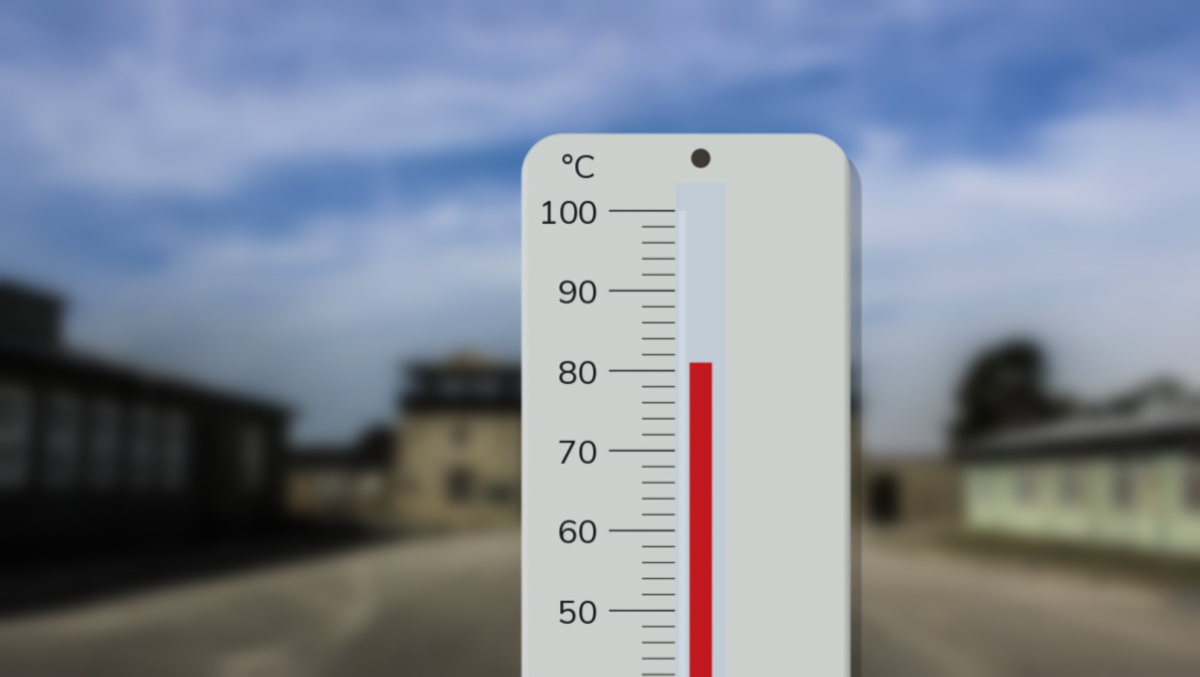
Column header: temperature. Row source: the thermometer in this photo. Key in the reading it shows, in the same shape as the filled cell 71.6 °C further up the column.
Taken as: 81 °C
